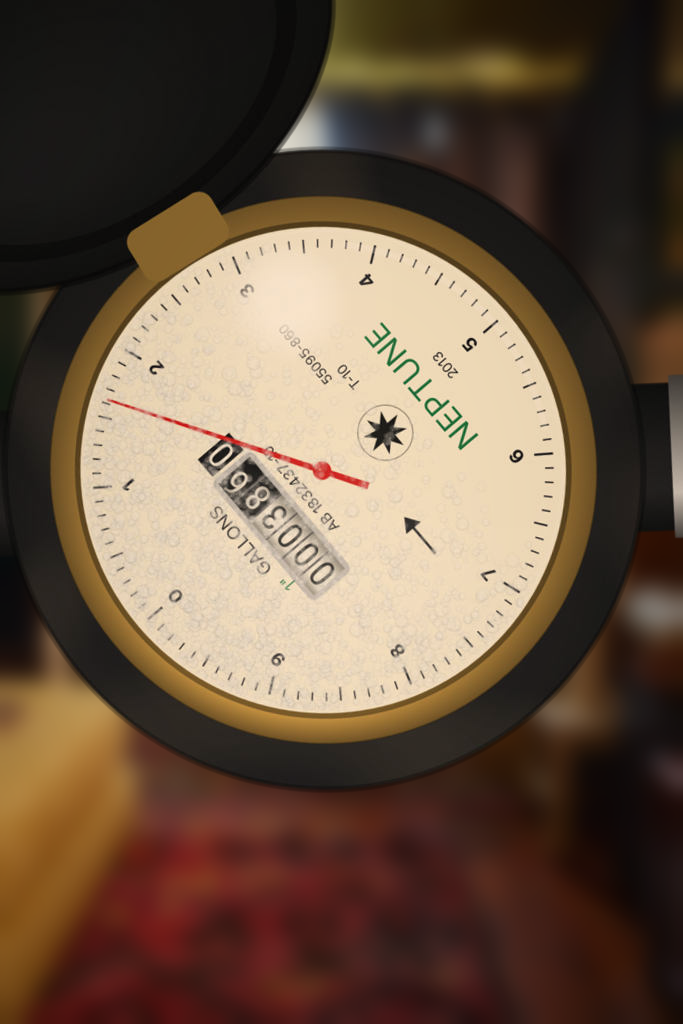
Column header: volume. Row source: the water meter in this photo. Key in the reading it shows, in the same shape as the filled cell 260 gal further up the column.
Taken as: 3861.6 gal
